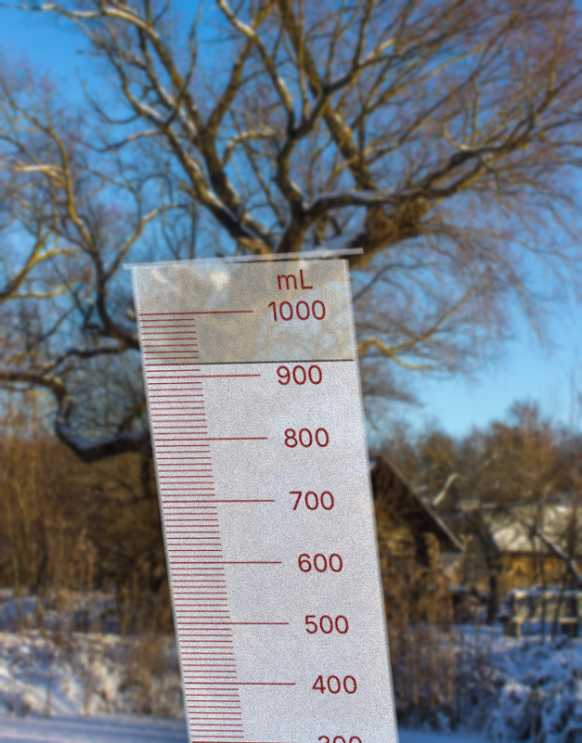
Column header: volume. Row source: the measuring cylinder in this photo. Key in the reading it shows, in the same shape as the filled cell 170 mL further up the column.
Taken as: 920 mL
